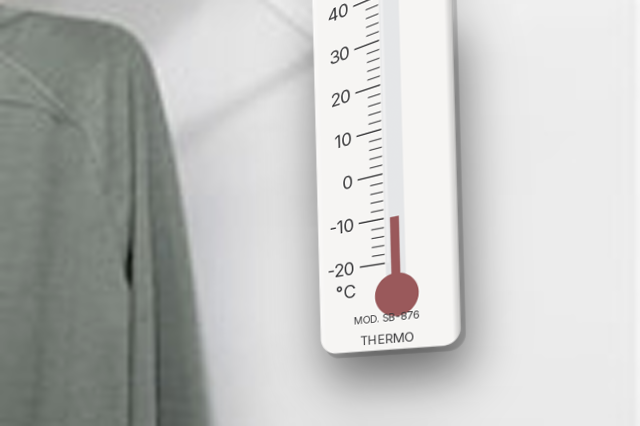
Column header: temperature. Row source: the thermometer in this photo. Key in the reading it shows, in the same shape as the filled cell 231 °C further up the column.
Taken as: -10 °C
